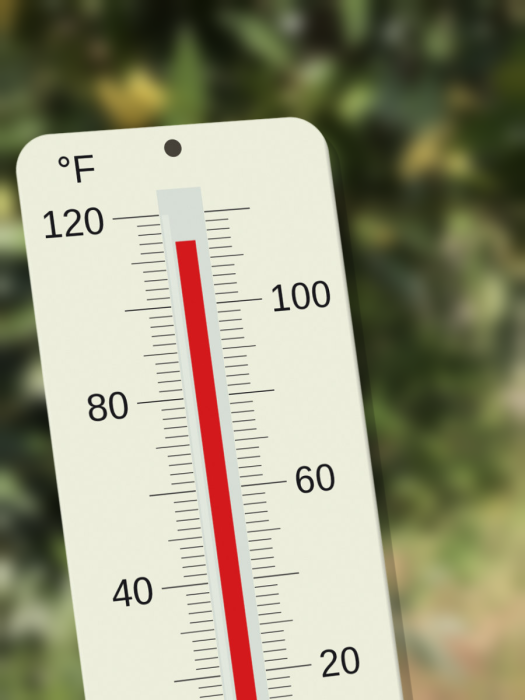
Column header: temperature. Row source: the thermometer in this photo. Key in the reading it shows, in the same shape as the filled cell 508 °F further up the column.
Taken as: 114 °F
